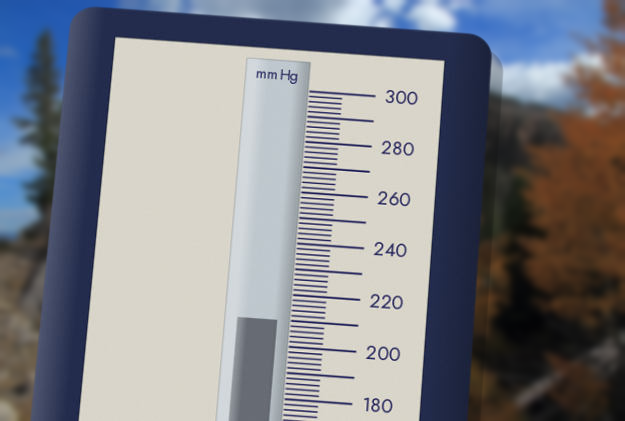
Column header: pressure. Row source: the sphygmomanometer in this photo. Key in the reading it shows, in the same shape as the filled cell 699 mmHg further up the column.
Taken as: 210 mmHg
